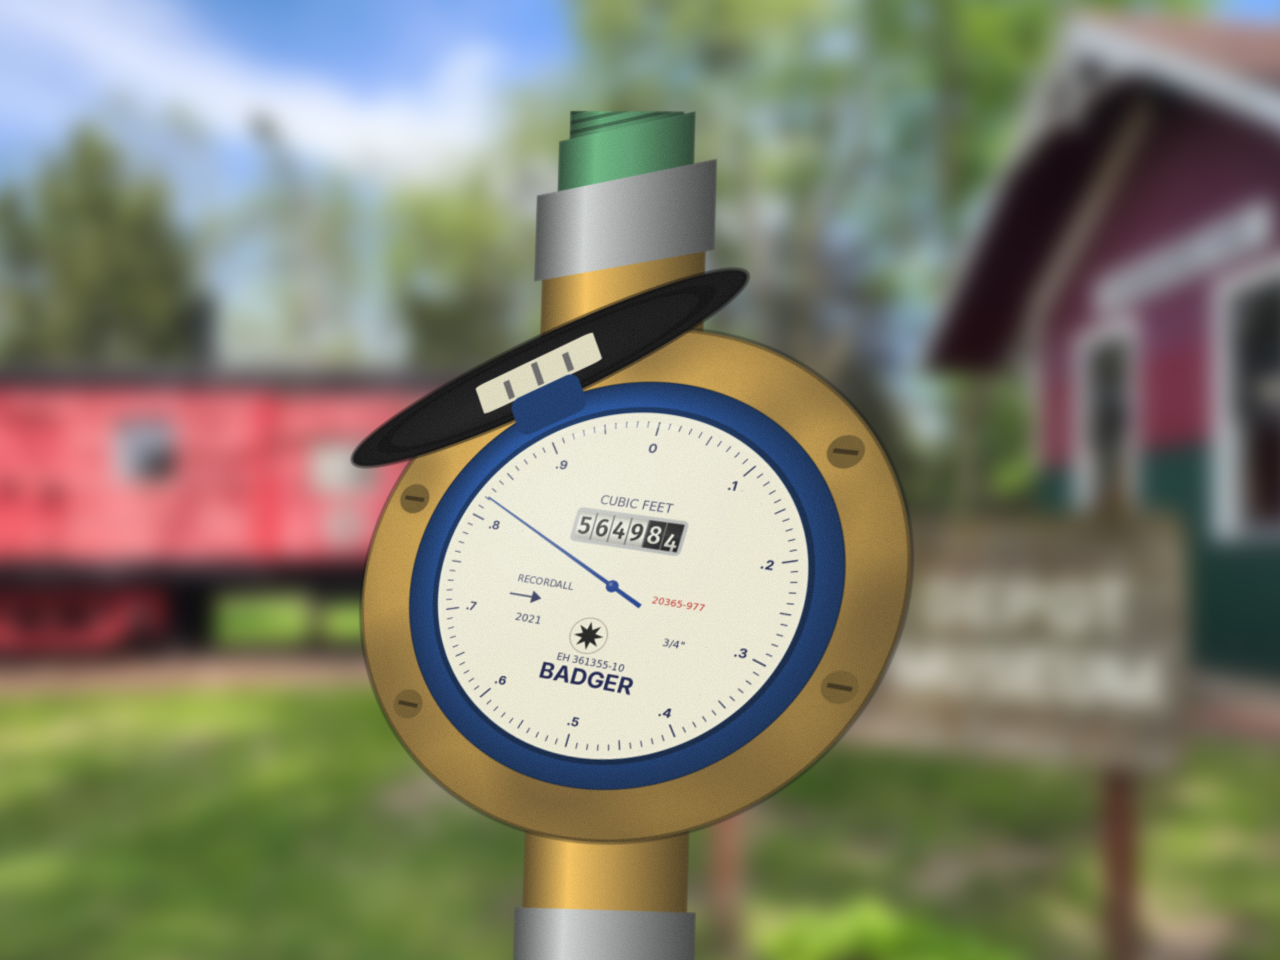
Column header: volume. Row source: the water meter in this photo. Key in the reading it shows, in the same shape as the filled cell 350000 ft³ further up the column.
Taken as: 564983.82 ft³
